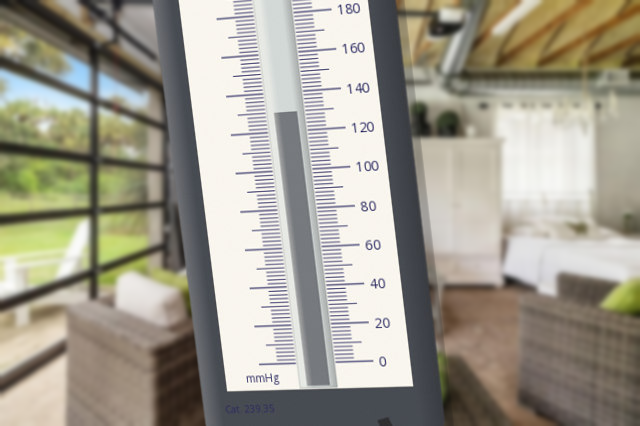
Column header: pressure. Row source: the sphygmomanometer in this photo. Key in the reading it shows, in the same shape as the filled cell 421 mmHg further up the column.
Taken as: 130 mmHg
